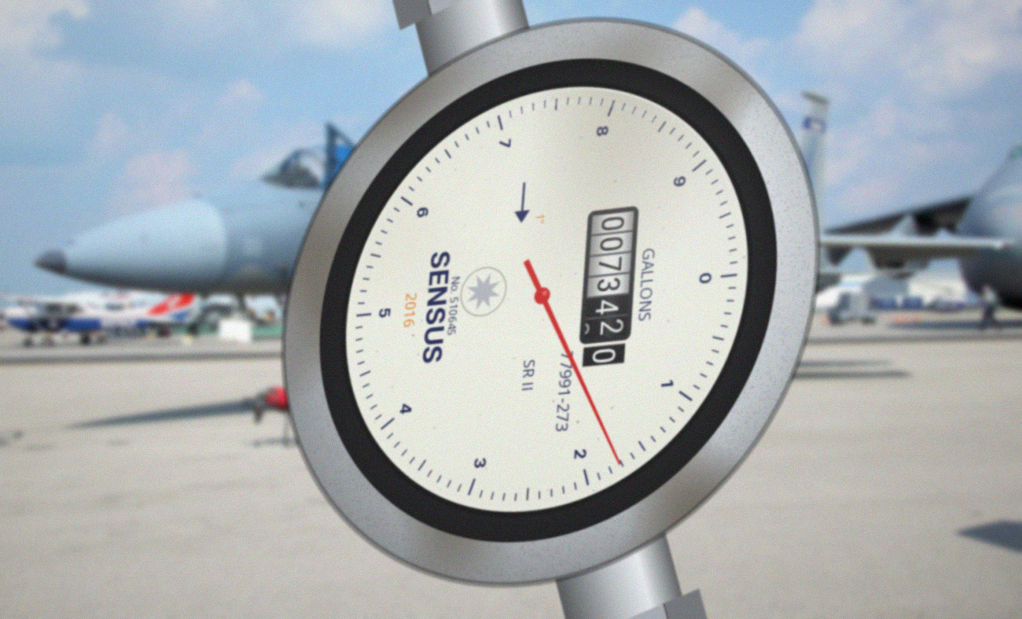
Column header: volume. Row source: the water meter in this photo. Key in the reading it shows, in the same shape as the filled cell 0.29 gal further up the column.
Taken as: 73421.7 gal
